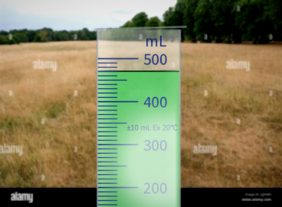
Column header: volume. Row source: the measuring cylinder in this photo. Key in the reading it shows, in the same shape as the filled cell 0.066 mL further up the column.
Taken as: 470 mL
